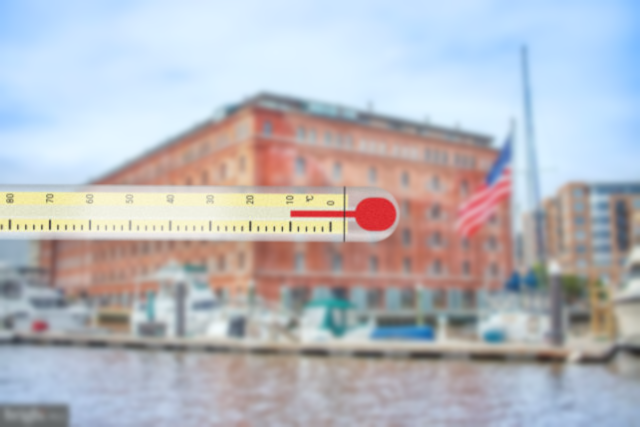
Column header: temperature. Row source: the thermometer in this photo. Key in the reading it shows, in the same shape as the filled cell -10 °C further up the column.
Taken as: 10 °C
